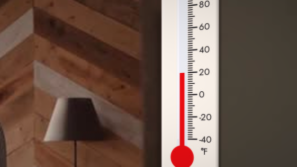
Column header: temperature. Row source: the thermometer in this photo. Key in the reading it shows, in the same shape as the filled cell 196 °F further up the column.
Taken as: 20 °F
